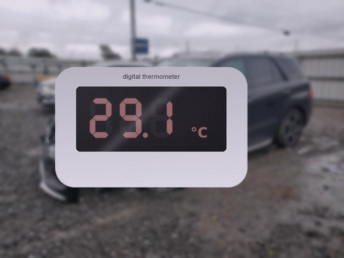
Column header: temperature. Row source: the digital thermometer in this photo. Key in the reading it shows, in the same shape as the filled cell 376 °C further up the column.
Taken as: 29.1 °C
